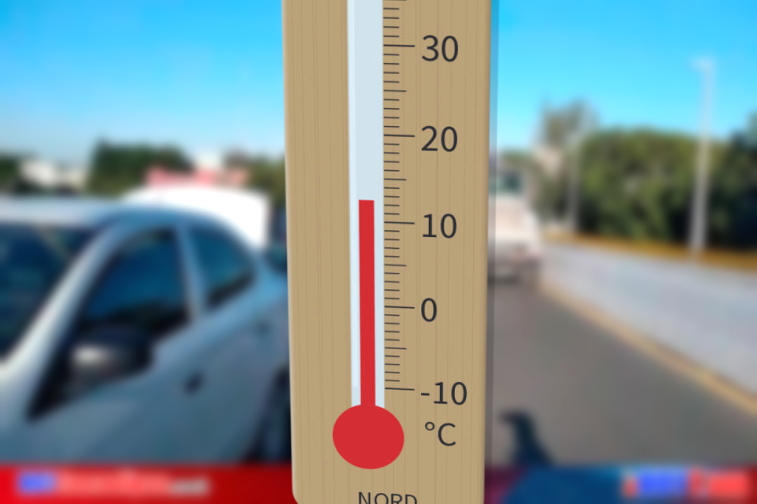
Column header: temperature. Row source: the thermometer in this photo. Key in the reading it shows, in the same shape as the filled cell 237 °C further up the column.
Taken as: 12.5 °C
